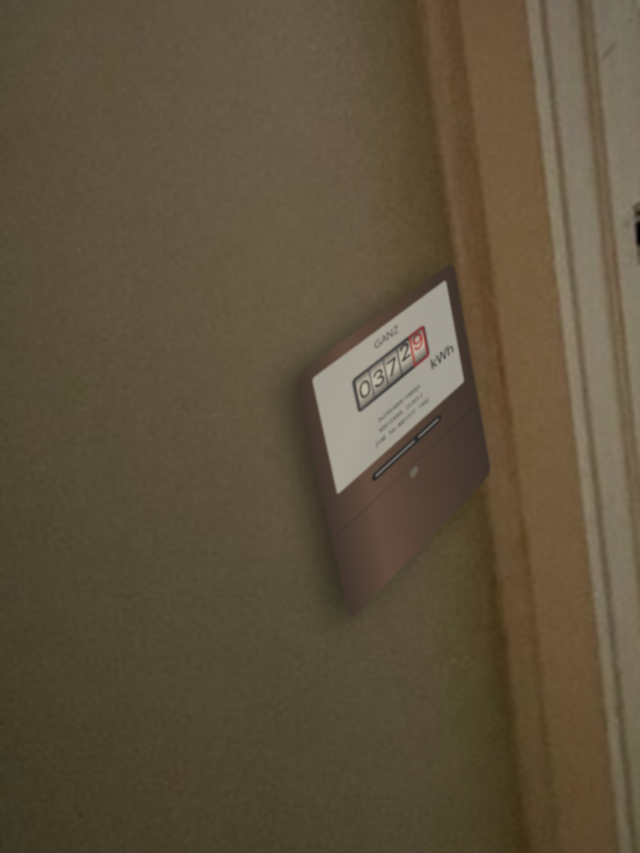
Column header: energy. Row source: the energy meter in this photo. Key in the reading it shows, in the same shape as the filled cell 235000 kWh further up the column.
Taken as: 372.9 kWh
